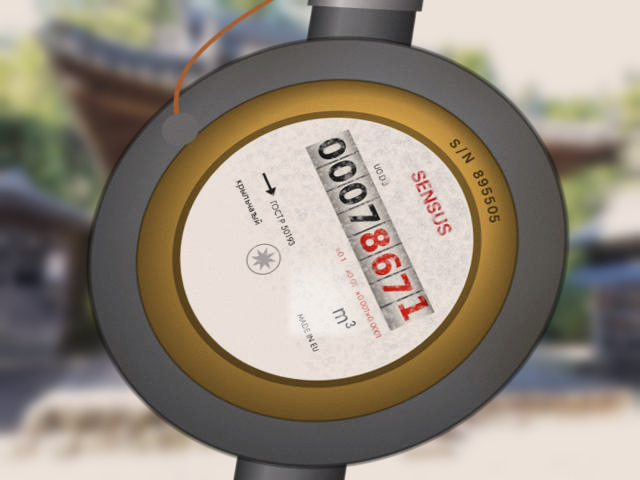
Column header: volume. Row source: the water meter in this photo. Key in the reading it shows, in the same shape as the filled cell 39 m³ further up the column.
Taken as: 7.8671 m³
